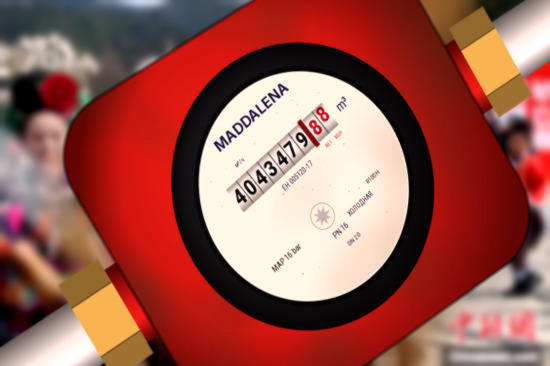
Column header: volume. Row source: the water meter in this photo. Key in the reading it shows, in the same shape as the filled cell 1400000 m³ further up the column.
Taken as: 4043479.88 m³
